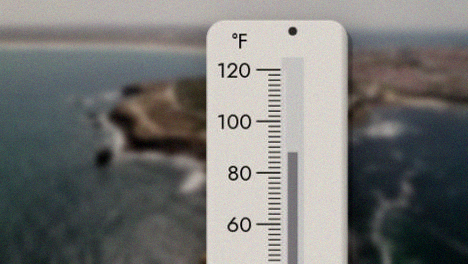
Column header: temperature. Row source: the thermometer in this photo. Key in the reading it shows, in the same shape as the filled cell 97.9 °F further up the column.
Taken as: 88 °F
